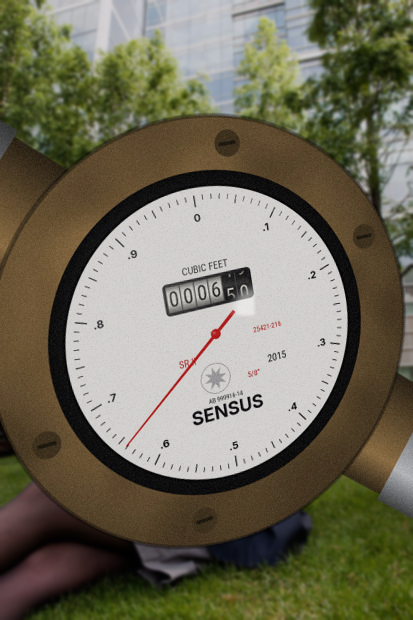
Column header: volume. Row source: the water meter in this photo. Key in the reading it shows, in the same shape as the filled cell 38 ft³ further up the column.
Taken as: 649.64 ft³
